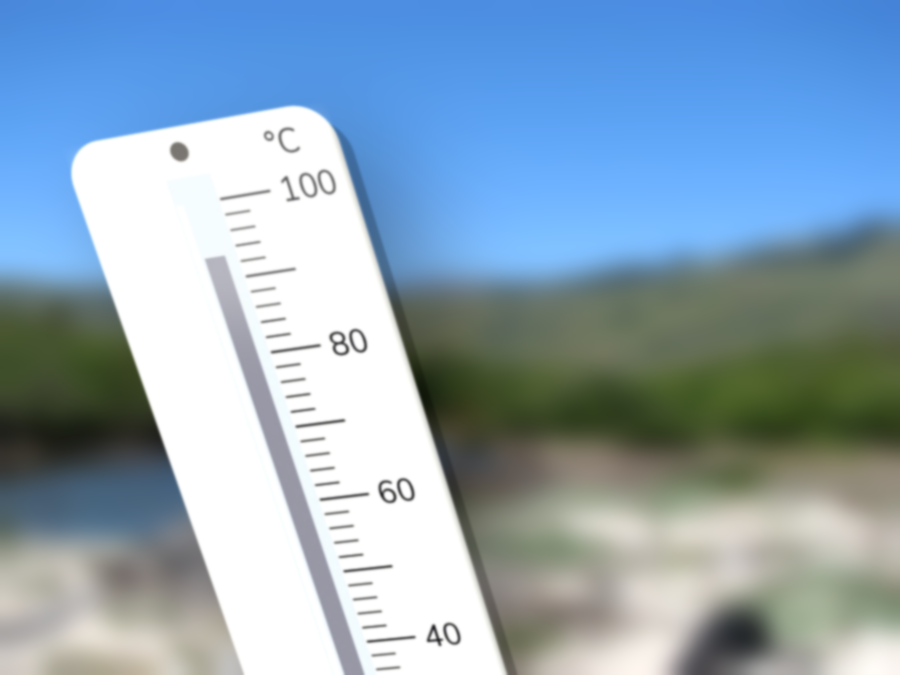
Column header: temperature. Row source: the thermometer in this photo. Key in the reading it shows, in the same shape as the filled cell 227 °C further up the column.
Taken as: 93 °C
